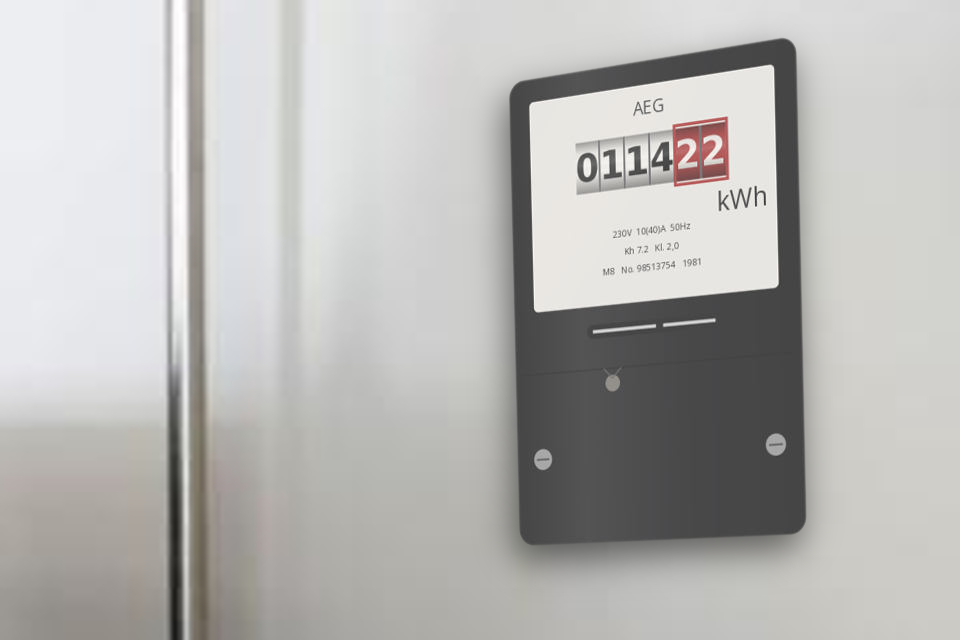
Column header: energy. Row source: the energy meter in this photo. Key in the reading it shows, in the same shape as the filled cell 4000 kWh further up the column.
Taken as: 114.22 kWh
